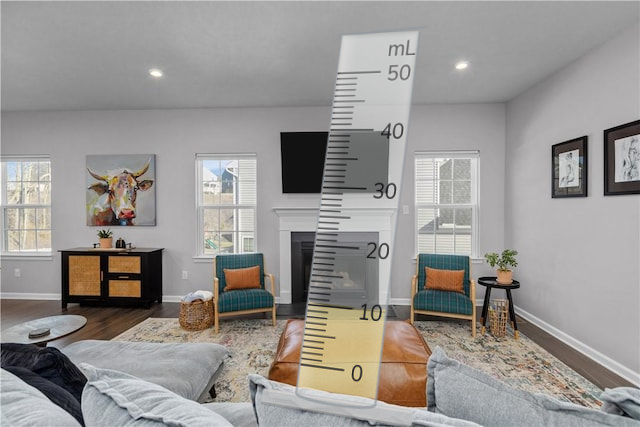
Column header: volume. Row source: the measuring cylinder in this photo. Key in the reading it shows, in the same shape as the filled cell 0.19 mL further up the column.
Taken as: 10 mL
